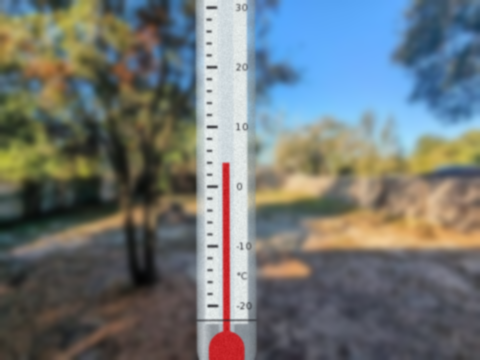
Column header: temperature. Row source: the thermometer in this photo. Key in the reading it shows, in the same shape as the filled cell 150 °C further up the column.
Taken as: 4 °C
